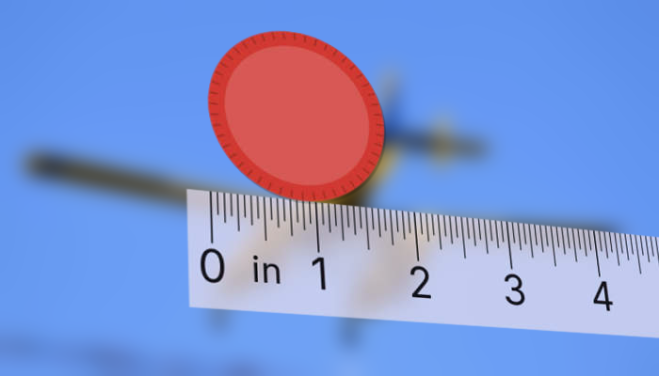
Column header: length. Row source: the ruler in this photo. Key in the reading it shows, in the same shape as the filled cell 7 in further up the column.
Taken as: 1.75 in
